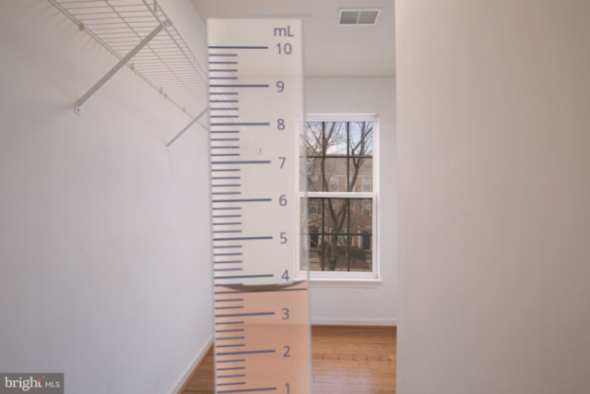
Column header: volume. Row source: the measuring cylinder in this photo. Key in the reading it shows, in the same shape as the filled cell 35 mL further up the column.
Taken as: 3.6 mL
